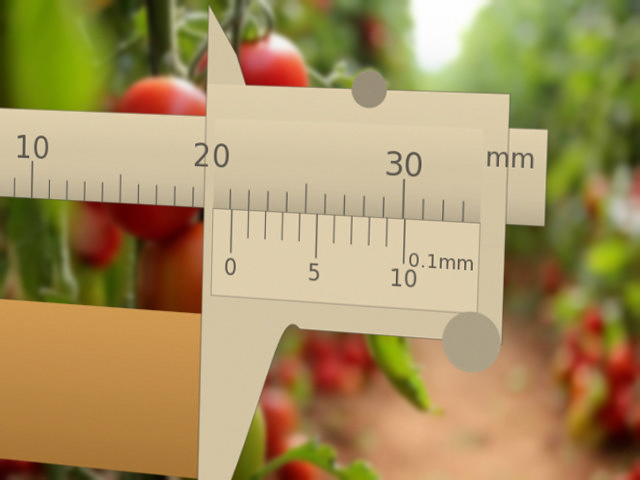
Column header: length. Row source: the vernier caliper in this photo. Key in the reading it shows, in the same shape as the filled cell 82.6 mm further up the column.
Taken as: 21.1 mm
